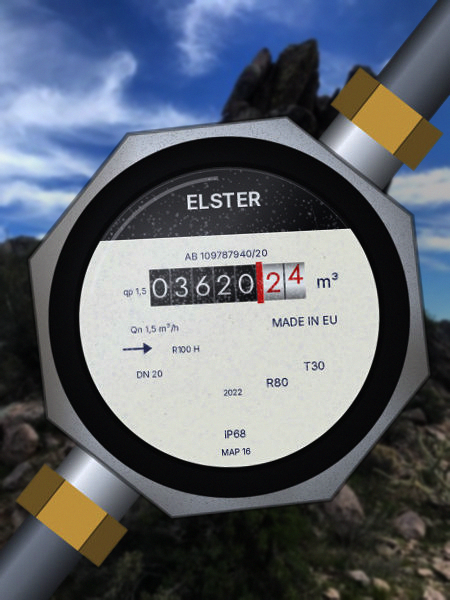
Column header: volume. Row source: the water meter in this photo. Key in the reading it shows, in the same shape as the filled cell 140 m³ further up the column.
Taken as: 3620.24 m³
